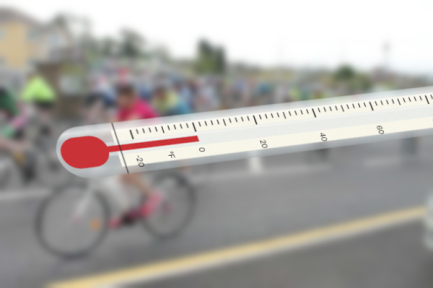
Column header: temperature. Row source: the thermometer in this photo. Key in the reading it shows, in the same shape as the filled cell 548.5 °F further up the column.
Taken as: 0 °F
